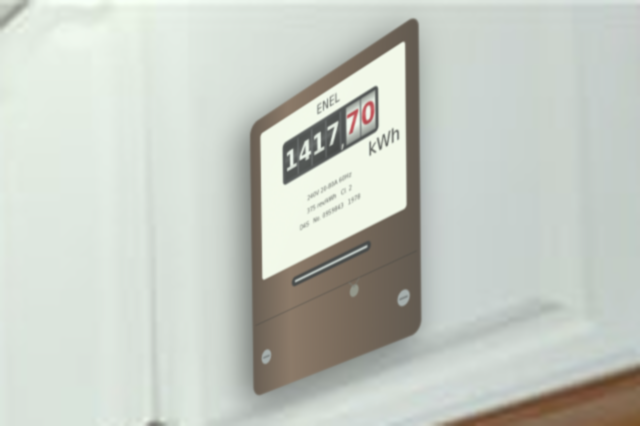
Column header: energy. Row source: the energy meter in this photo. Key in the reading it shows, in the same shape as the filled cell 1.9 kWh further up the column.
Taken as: 1417.70 kWh
